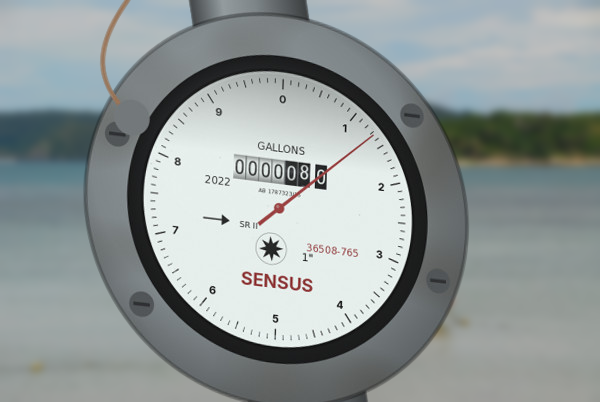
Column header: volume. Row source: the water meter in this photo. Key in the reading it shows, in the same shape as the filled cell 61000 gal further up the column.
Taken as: 81.3 gal
